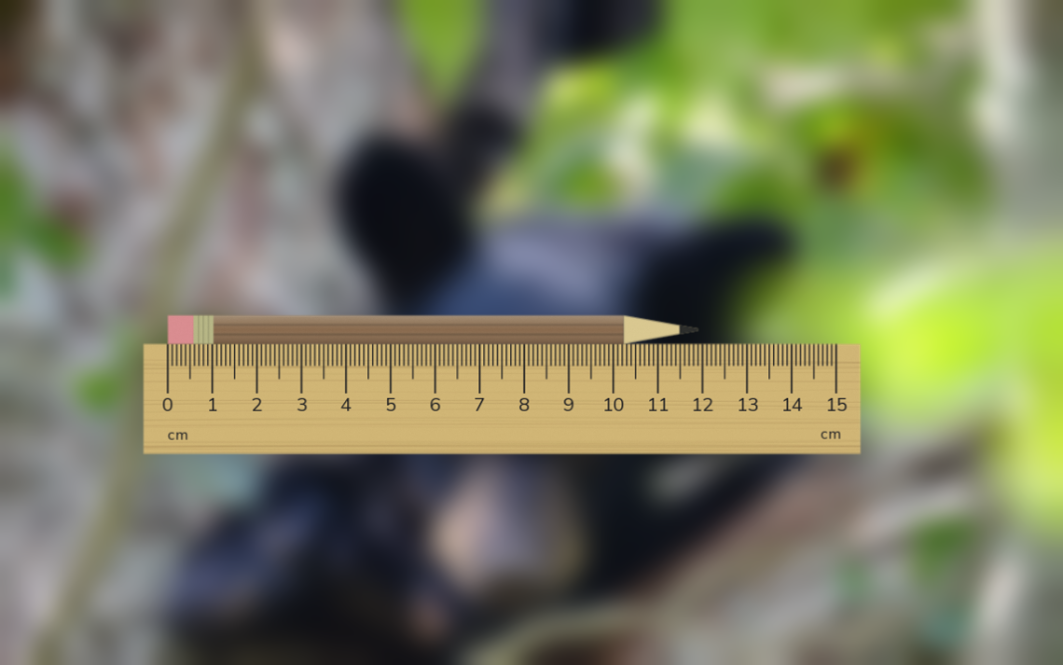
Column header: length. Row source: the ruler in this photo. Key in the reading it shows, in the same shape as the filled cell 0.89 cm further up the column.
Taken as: 11.9 cm
